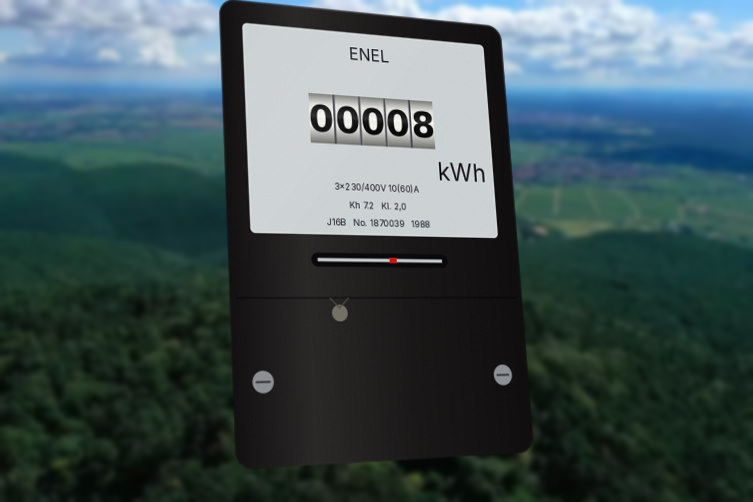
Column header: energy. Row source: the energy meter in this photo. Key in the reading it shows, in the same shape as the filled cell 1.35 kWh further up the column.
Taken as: 8 kWh
